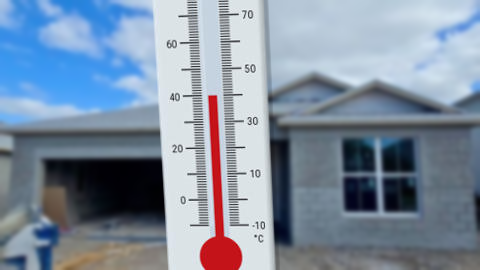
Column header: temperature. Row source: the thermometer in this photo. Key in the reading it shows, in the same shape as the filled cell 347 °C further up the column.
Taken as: 40 °C
